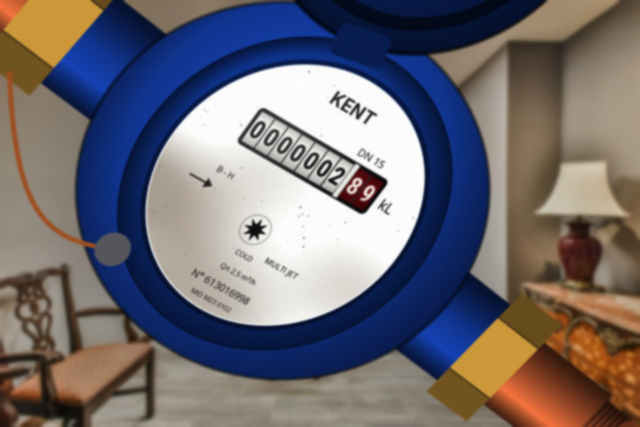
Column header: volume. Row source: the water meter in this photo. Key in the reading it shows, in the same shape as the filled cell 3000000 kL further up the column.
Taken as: 2.89 kL
